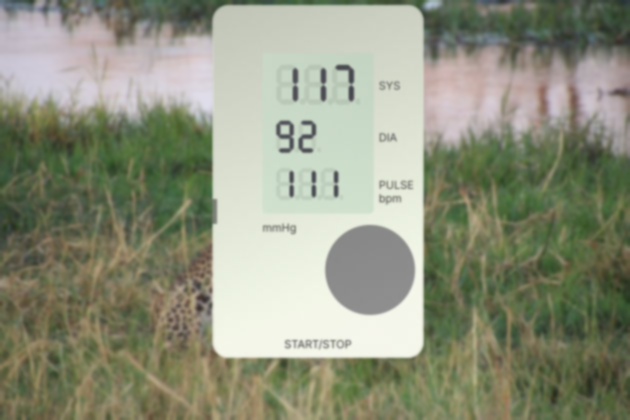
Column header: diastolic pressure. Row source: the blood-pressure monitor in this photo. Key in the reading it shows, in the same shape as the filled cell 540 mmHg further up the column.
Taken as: 92 mmHg
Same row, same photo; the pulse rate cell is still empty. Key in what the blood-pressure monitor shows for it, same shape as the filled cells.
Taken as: 111 bpm
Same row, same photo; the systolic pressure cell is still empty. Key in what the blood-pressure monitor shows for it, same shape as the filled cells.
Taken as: 117 mmHg
